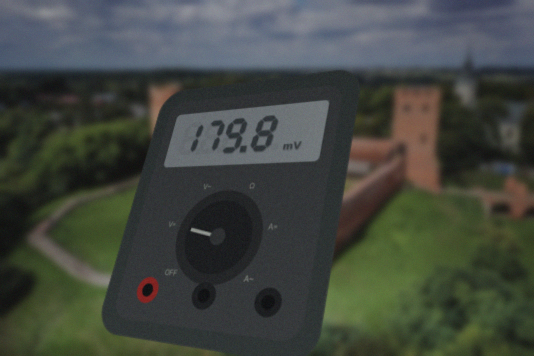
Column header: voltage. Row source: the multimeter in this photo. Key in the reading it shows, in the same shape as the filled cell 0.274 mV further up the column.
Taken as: 179.8 mV
